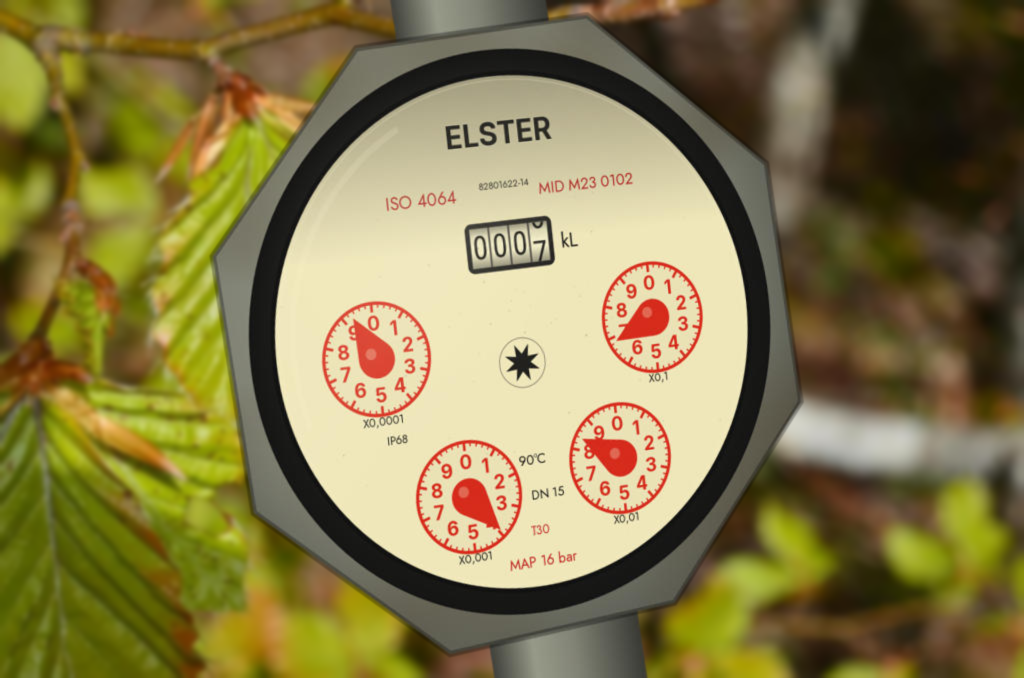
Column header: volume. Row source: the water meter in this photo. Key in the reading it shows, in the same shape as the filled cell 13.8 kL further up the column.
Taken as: 6.6839 kL
